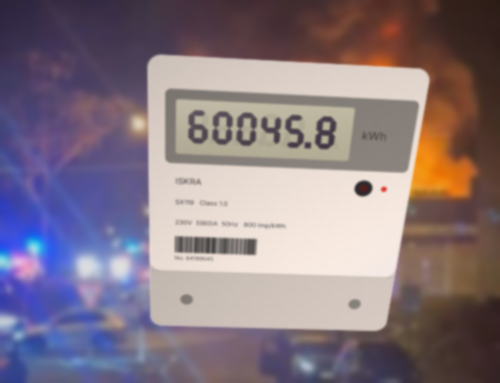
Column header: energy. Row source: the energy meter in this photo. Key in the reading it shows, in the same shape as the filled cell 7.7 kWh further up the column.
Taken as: 60045.8 kWh
